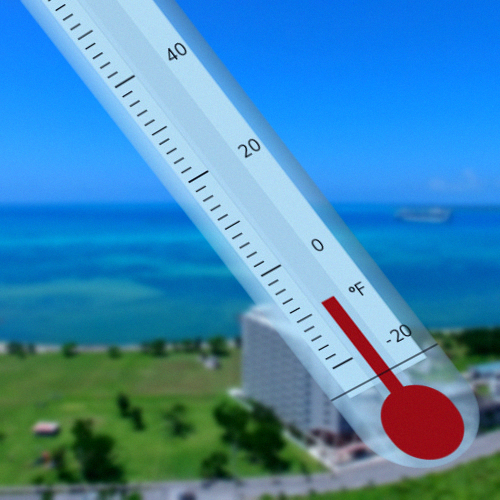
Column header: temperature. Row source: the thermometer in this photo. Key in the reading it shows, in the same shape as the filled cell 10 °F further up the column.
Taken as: -9 °F
